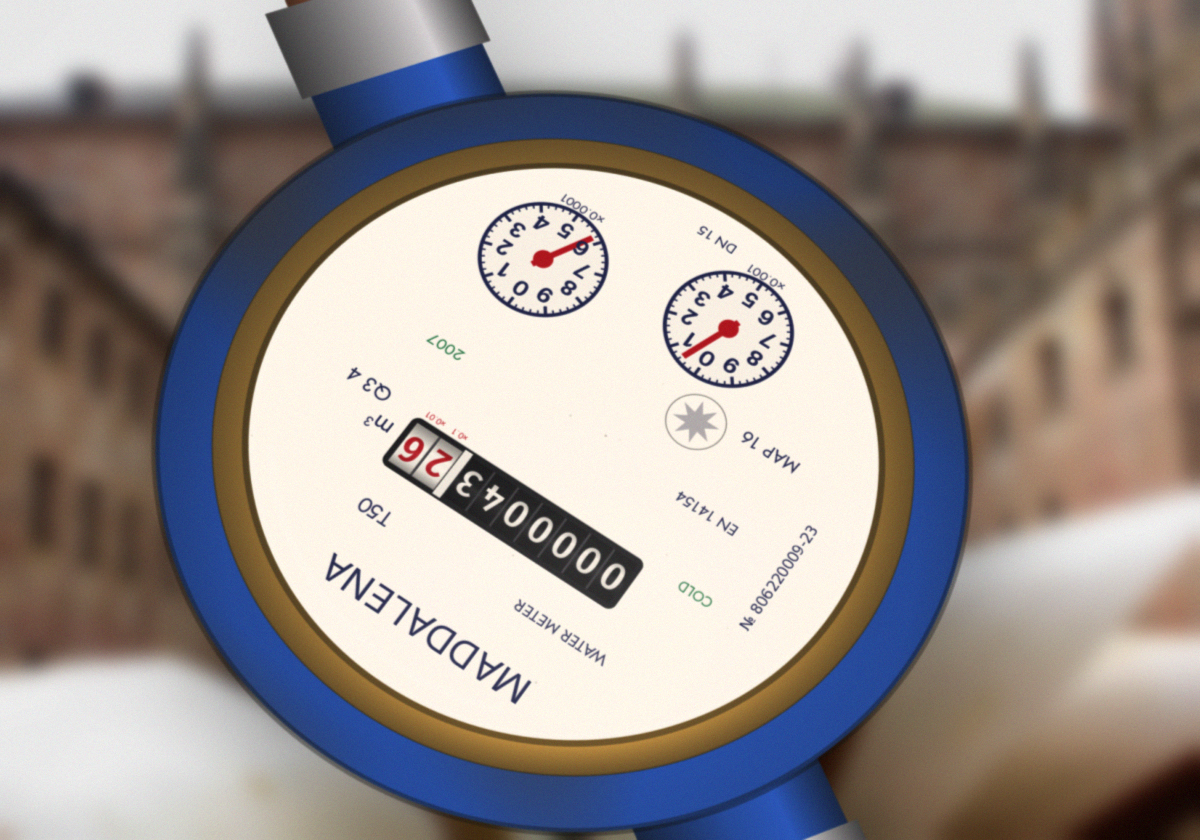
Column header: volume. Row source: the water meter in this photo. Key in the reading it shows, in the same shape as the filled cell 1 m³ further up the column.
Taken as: 43.2605 m³
